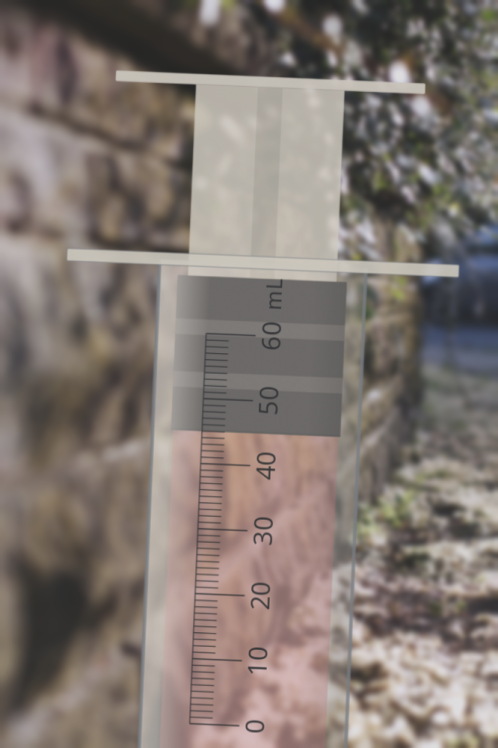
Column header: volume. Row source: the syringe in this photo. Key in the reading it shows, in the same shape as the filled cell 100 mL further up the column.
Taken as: 45 mL
